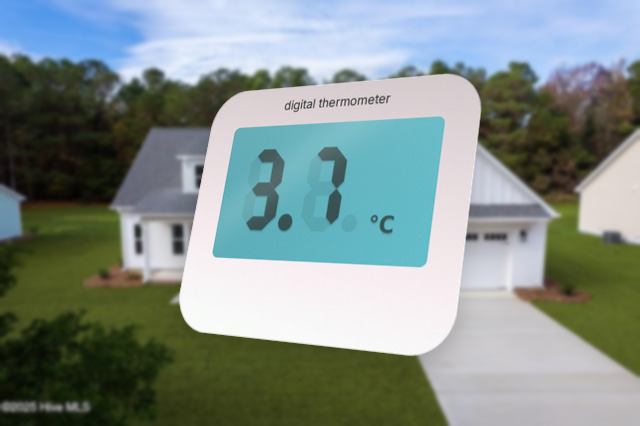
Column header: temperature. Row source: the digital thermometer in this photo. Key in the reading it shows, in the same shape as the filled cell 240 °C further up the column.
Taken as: 3.7 °C
